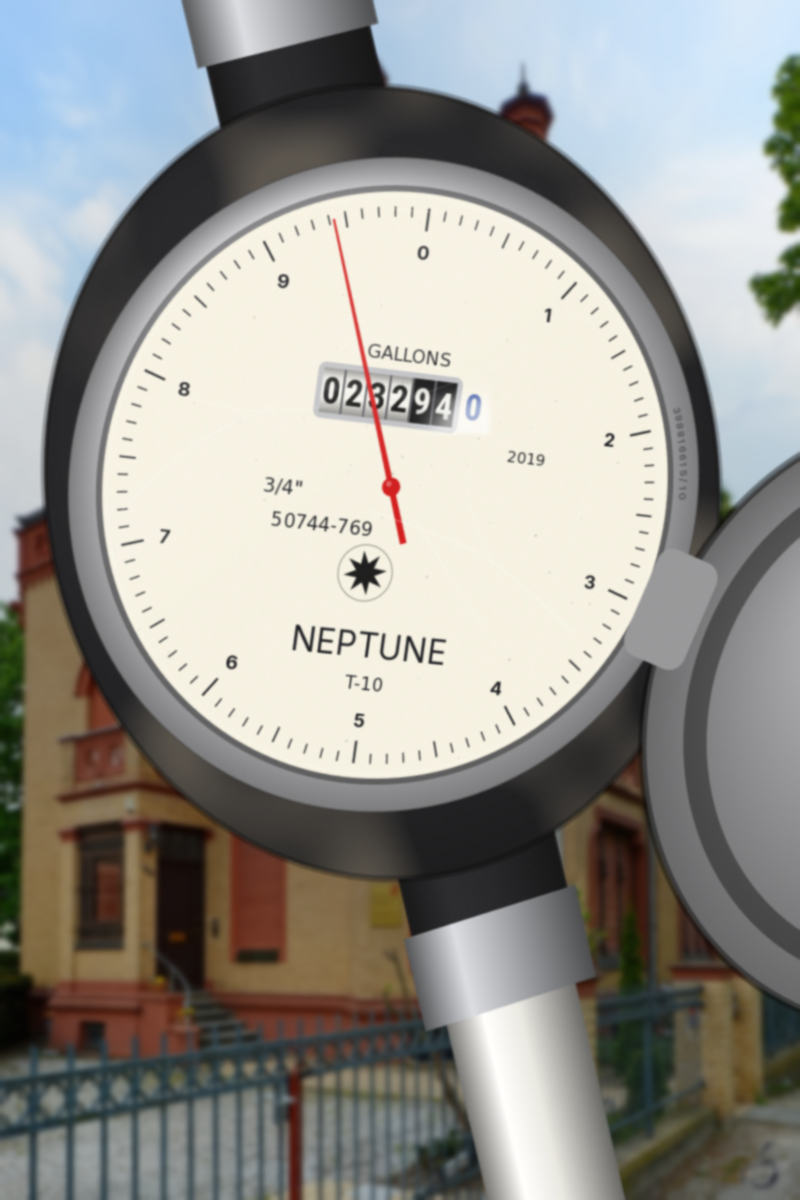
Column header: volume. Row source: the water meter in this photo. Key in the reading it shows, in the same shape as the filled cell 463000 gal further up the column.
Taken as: 232939.4 gal
